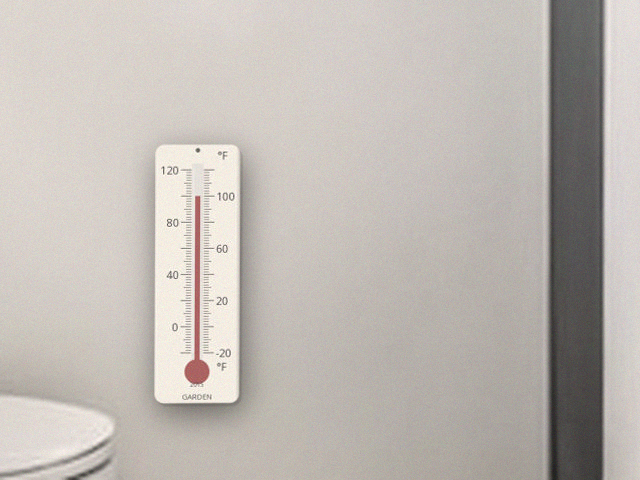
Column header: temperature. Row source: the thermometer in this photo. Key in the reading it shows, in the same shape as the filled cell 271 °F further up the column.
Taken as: 100 °F
